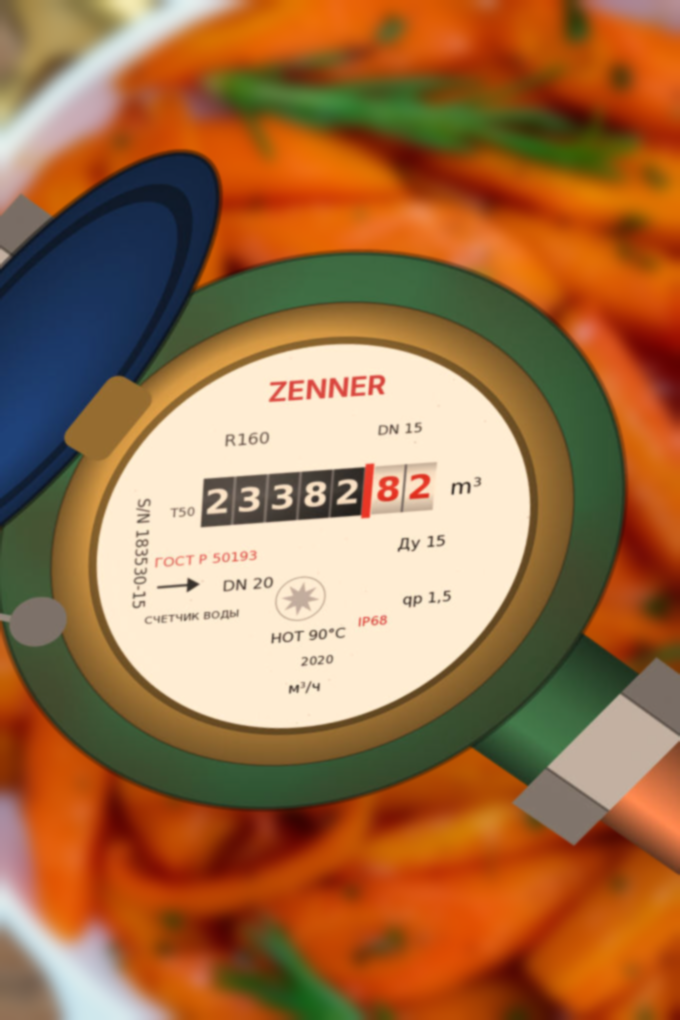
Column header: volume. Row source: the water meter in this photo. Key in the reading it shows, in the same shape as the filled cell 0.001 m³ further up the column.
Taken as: 23382.82 m³
